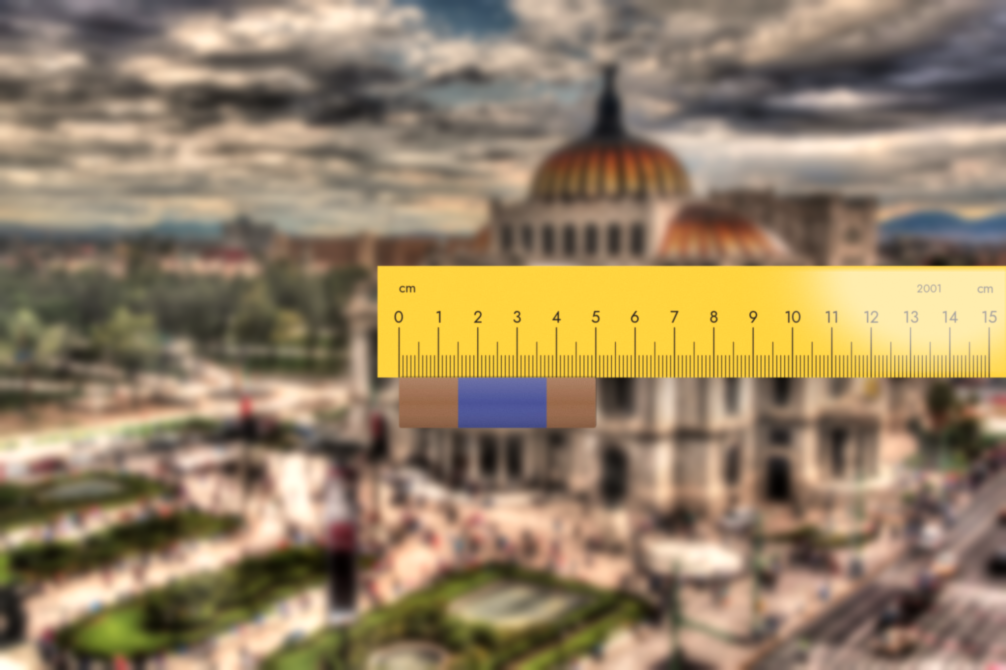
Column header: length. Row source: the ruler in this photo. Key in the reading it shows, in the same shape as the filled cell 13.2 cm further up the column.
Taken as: 5 cm
